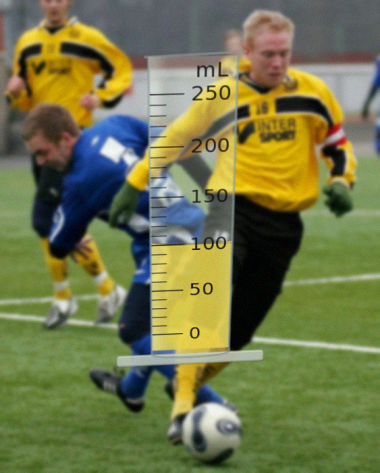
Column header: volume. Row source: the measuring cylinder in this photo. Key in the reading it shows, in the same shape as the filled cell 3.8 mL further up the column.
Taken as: 100 mL
